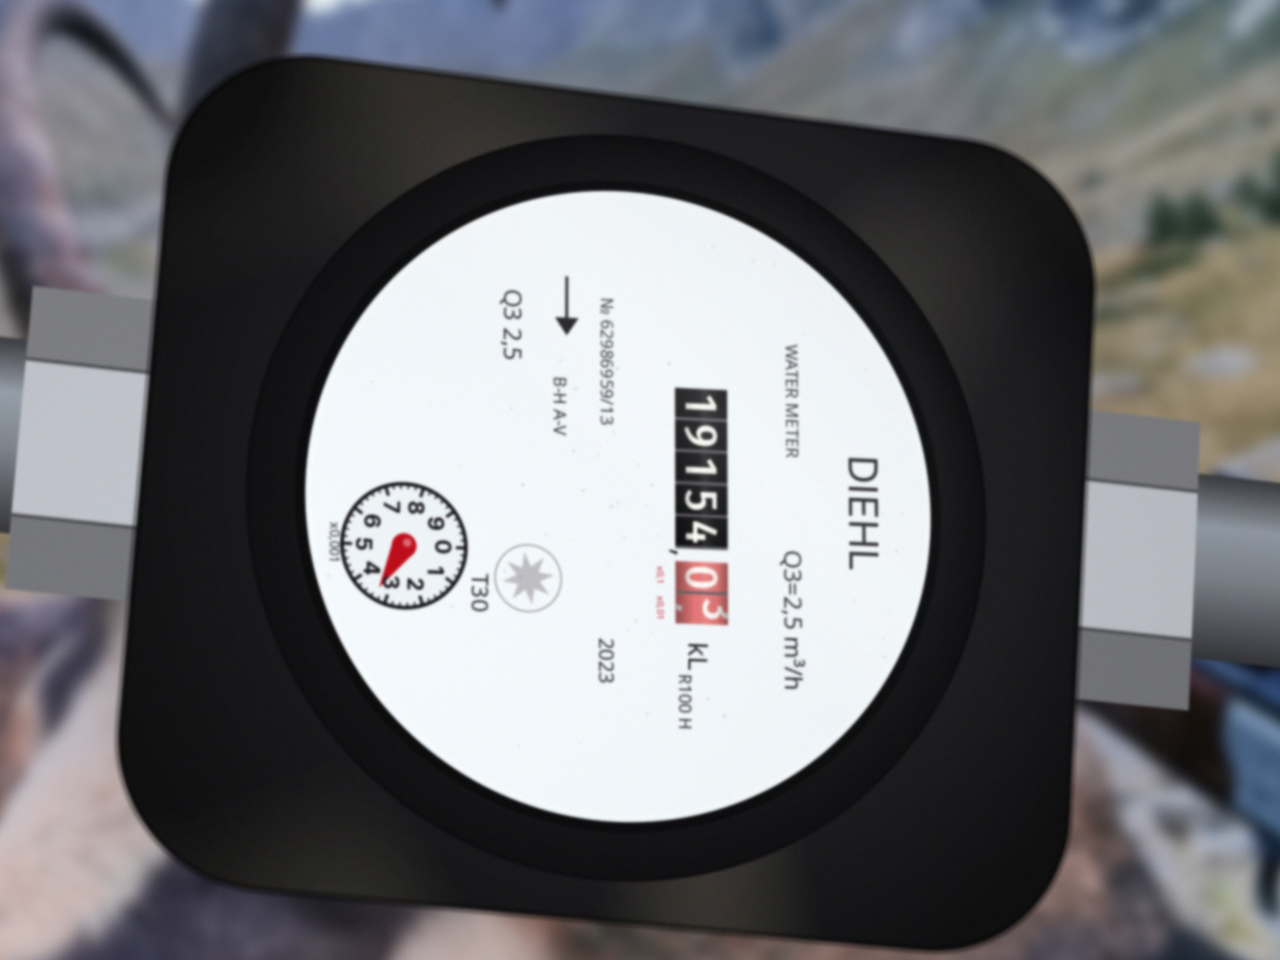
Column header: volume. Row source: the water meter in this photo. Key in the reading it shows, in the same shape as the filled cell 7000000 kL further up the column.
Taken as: 19154.033 kL
